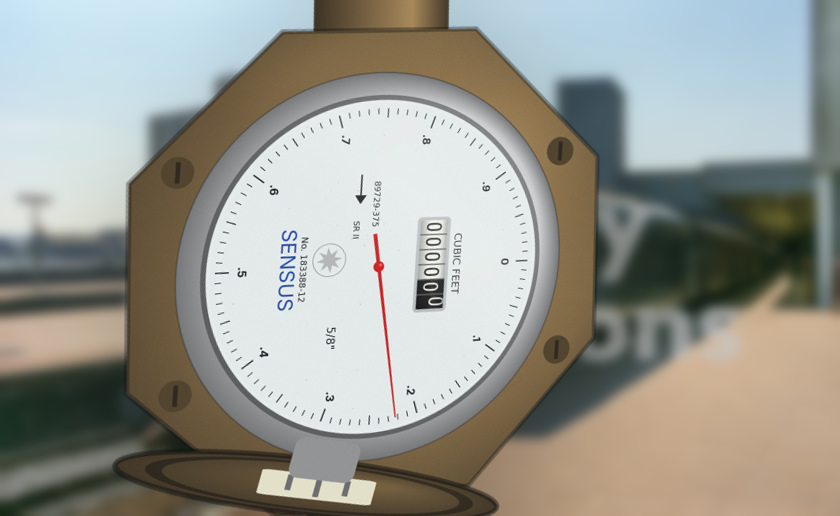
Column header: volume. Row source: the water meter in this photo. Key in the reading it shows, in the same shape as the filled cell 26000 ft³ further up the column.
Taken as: 0.22 ft³
